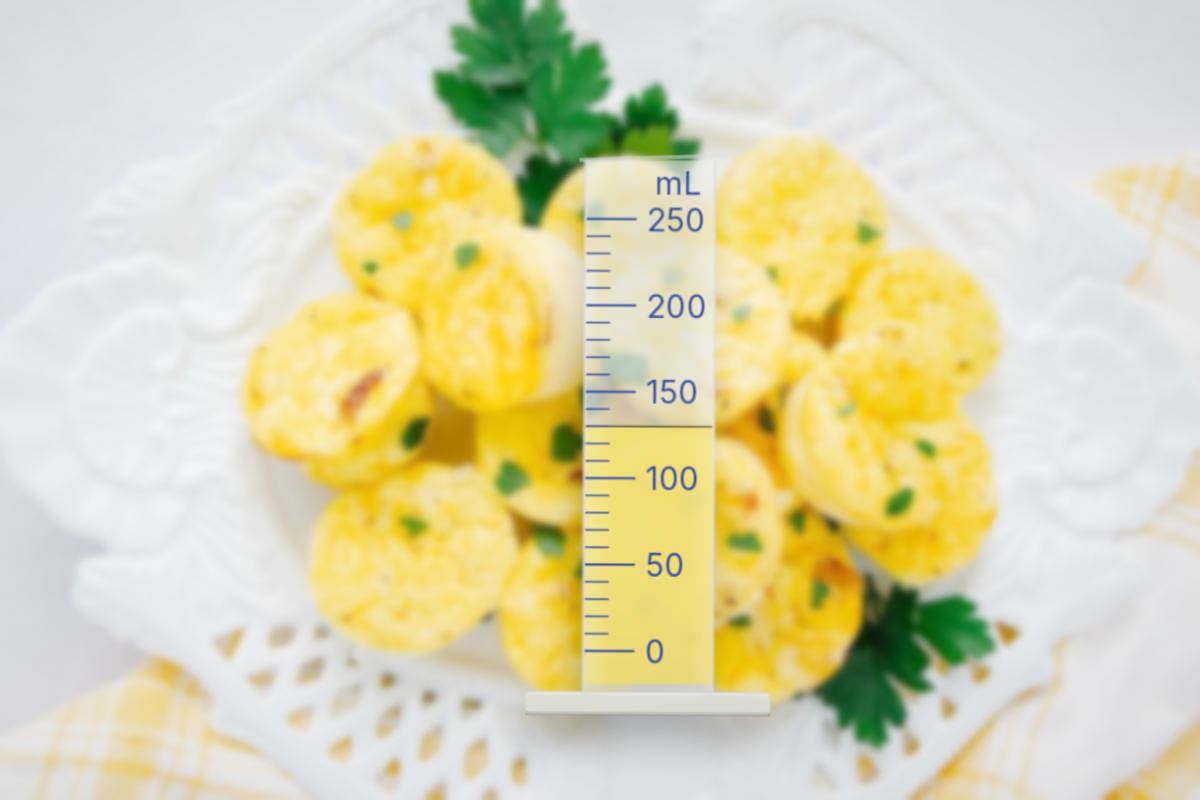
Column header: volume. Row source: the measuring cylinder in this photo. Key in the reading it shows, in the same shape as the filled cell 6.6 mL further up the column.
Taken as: 130 mL
